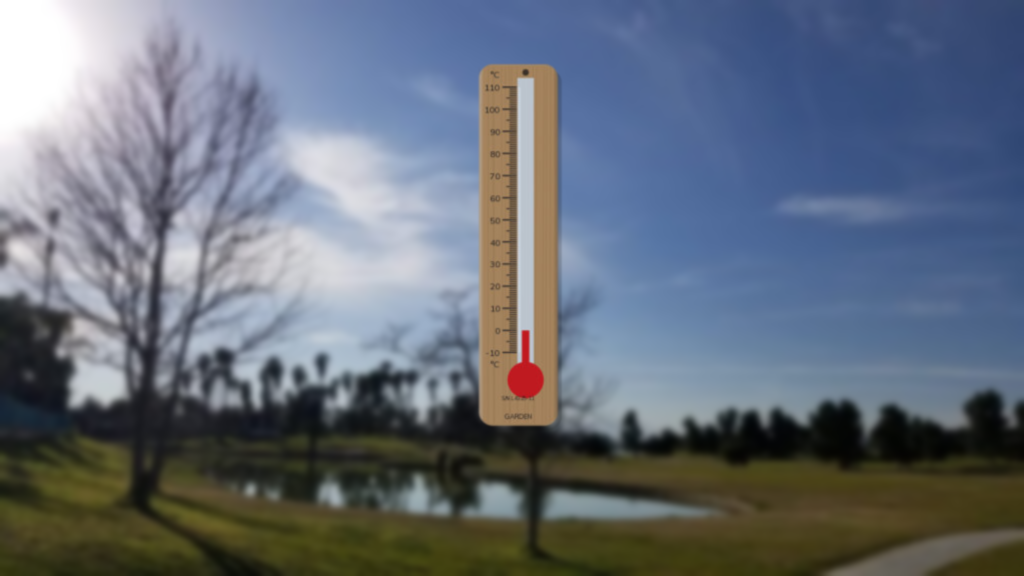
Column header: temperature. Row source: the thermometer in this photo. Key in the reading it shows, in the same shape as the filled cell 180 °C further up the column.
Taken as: 0 °C
